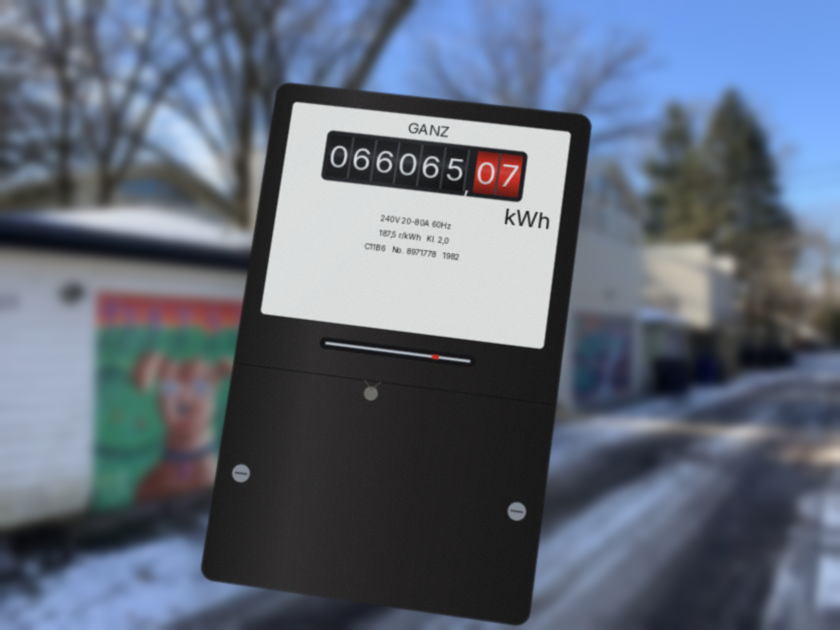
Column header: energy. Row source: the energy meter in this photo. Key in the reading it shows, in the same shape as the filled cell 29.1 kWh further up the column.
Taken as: 66065.07 kWh
